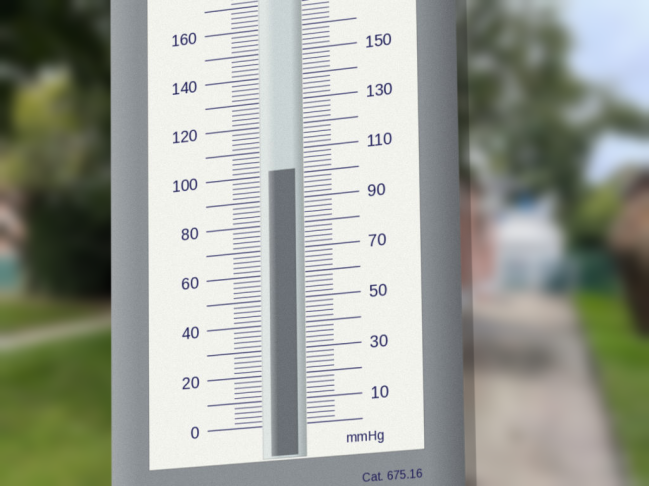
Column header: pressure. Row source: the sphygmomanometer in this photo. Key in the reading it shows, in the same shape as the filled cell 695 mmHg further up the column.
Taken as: 102 mmHg
